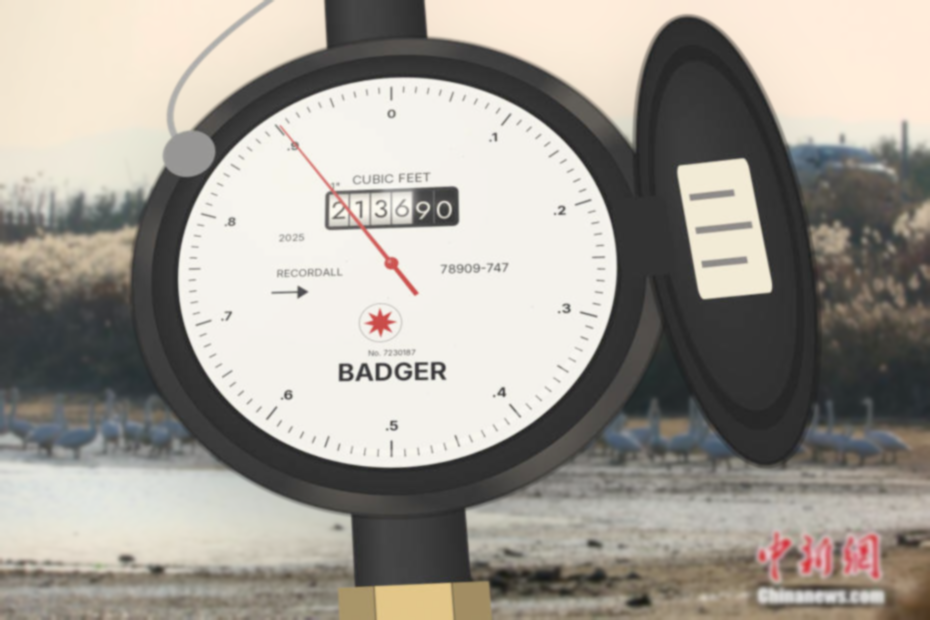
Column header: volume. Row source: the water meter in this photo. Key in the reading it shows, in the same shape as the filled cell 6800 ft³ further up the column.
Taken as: 213689.90 ft³
